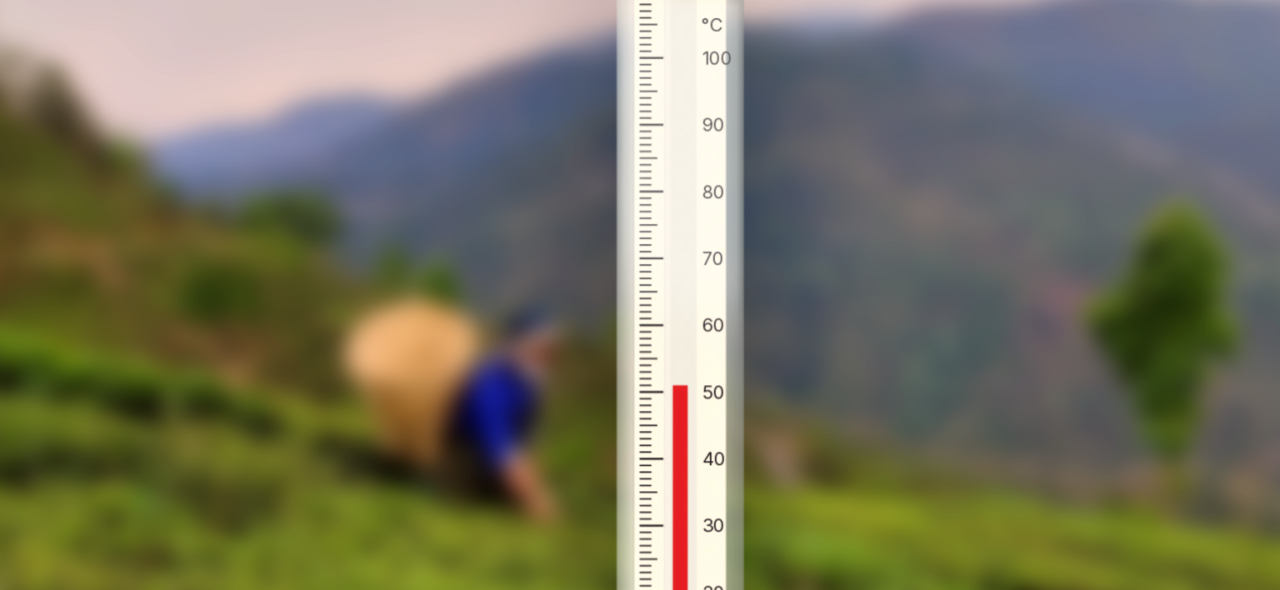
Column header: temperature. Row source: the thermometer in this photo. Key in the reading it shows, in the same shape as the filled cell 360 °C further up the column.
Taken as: 51 °C
